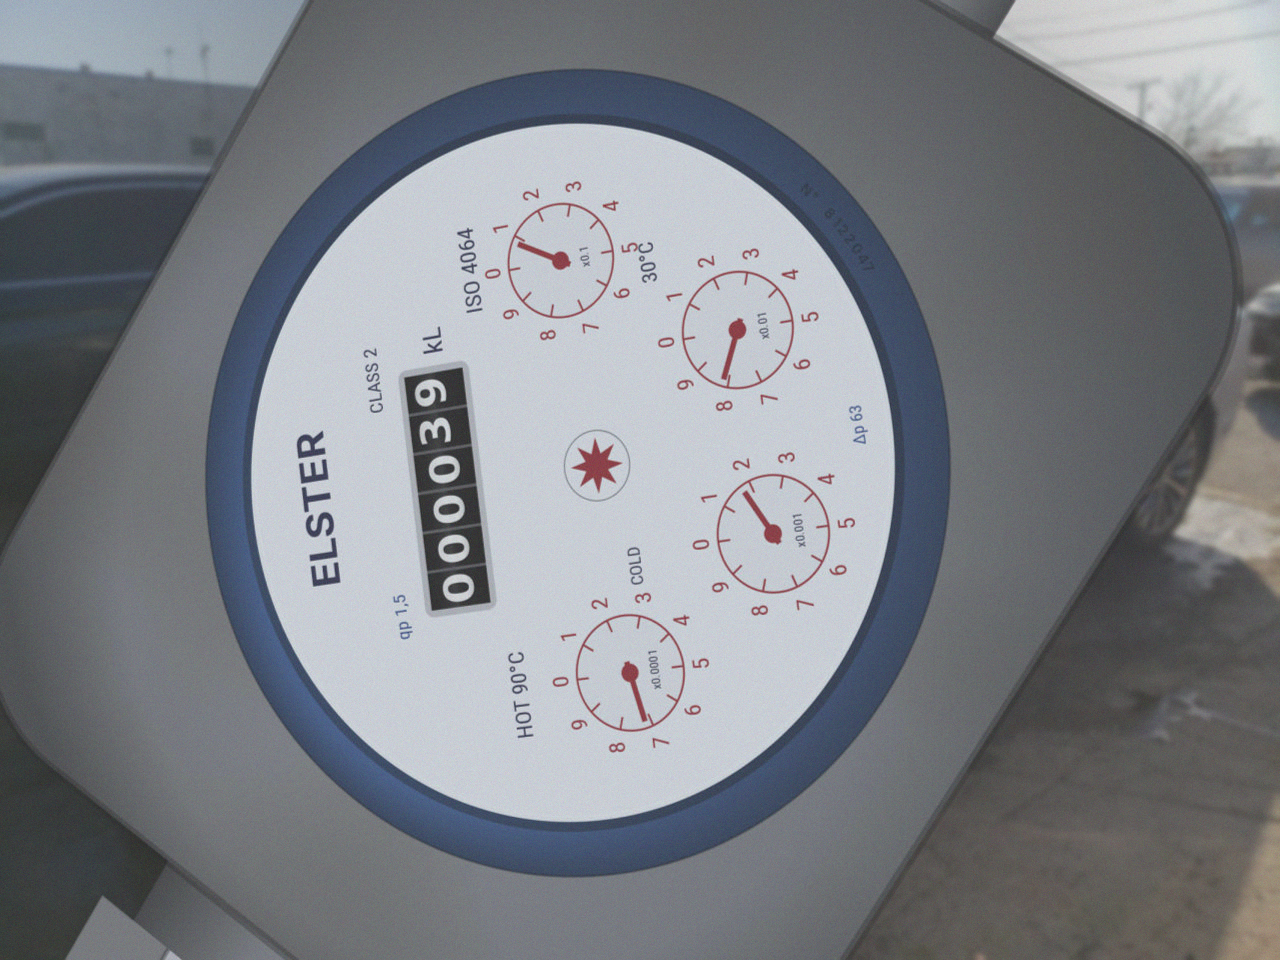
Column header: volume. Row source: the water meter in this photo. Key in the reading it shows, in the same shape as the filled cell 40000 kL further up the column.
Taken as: 39.0817 kL
